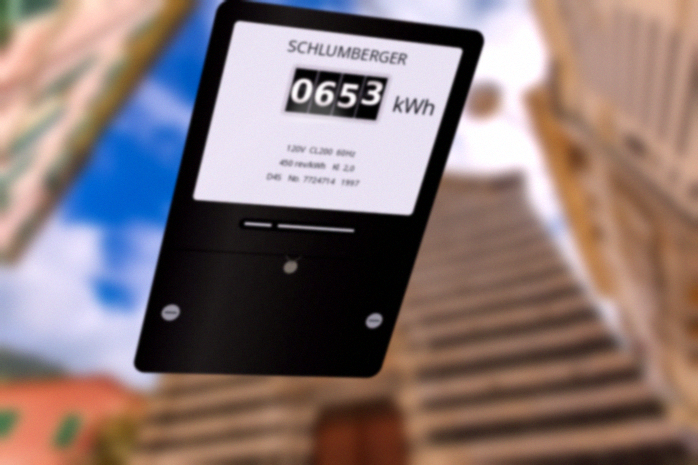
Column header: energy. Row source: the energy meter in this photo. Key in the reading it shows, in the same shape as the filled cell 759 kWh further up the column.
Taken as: 653 kWh
